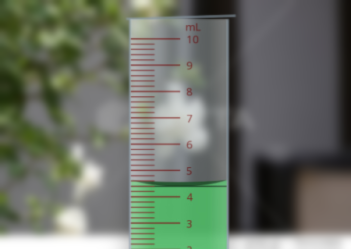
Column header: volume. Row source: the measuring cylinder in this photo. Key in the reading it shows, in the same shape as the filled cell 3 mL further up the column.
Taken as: 4.4 mL
